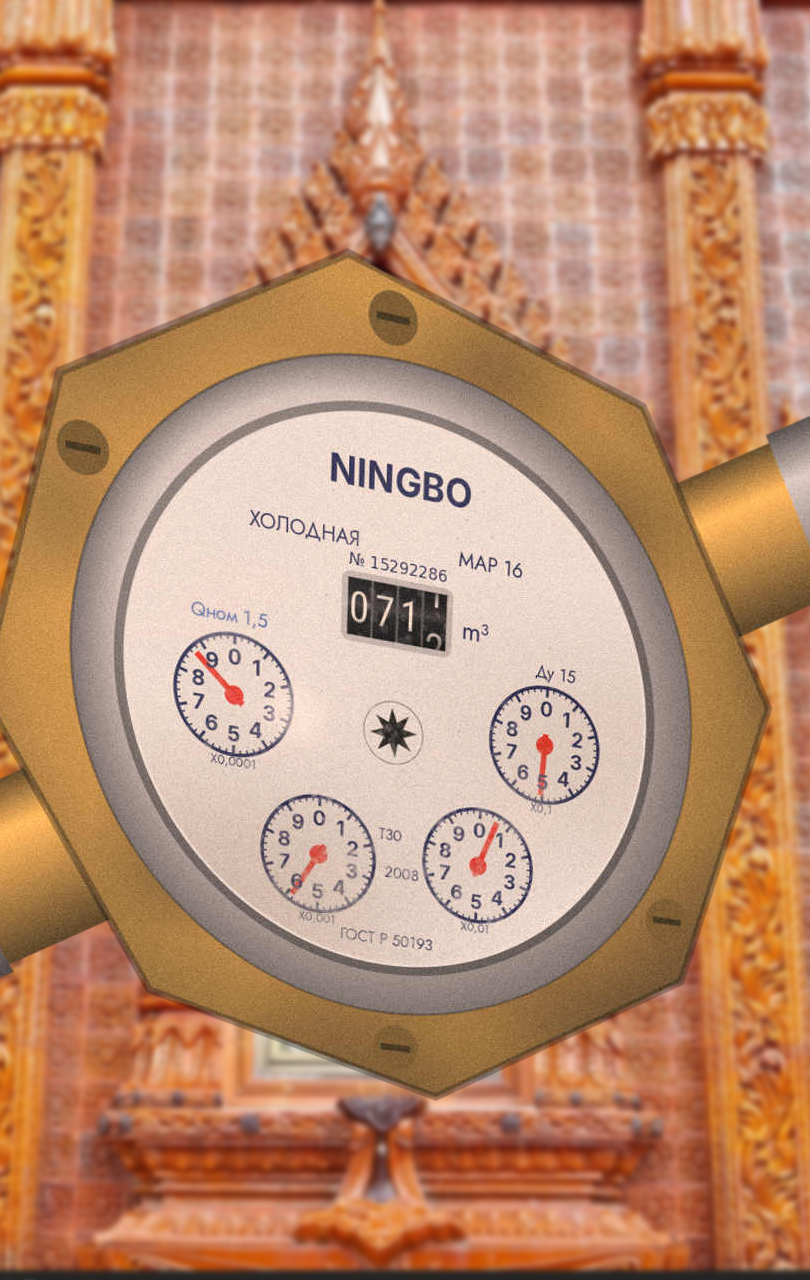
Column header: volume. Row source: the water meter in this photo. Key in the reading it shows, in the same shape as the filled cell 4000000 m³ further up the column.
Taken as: 711.5058 m³
